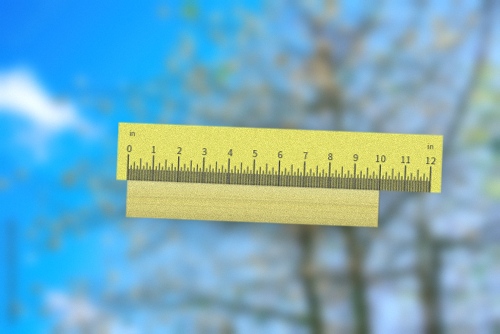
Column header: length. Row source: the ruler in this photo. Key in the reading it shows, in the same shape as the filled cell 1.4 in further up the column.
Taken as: 10 in
